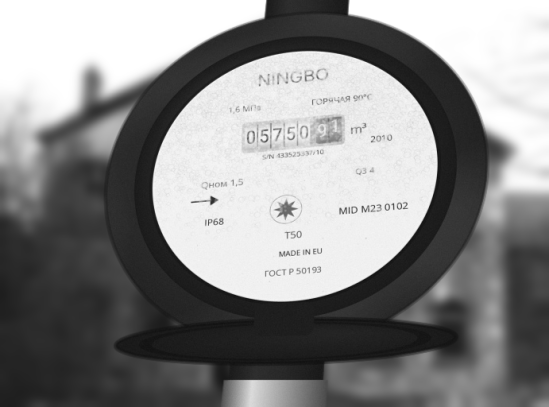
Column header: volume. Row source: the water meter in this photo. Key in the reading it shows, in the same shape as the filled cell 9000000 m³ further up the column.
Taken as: 5750.91 m³
